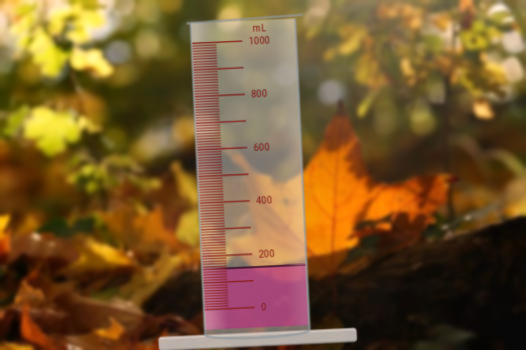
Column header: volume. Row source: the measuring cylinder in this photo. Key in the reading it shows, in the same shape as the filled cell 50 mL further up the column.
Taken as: 150 mL
